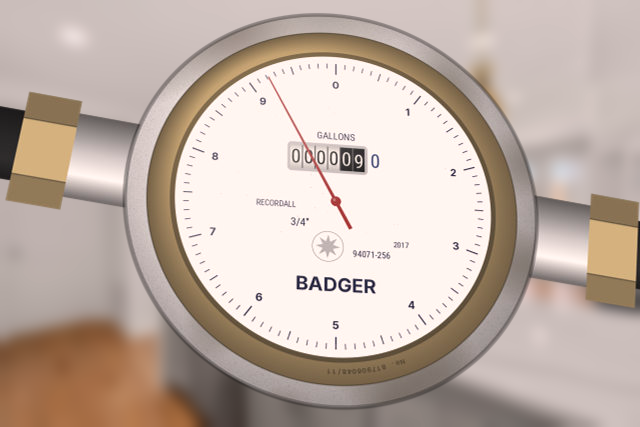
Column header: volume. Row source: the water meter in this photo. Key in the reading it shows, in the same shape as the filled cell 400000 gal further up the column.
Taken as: 89.2 gal
